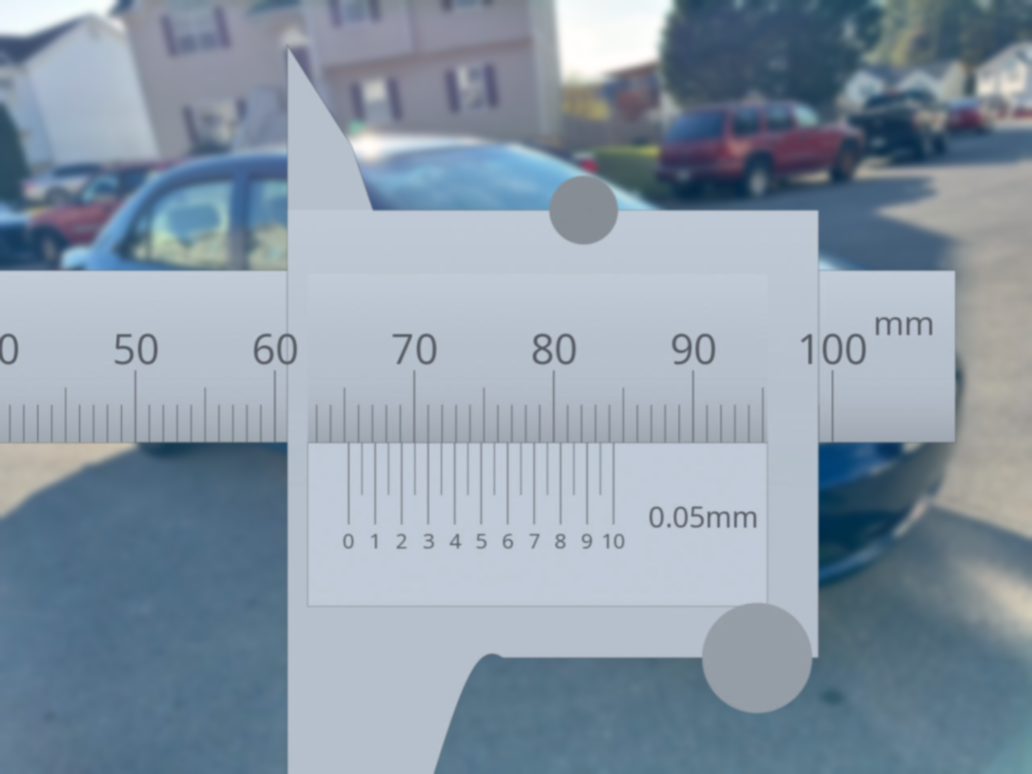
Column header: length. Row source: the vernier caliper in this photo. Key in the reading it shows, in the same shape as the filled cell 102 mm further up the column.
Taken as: 65.3 mm
